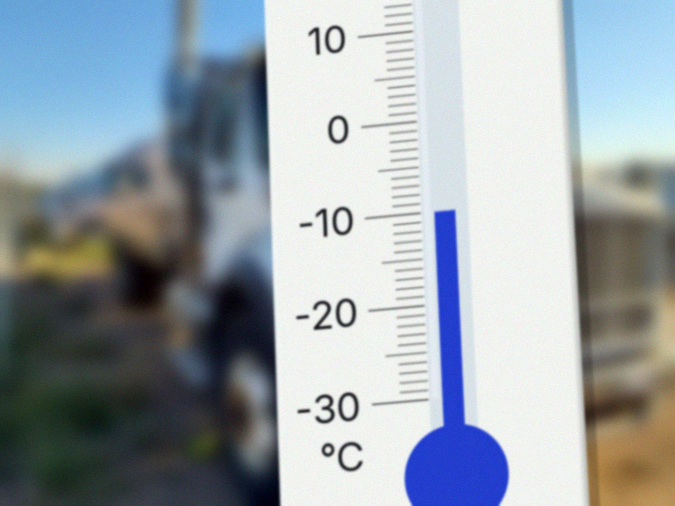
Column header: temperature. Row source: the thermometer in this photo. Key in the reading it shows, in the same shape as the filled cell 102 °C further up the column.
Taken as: -10 °C
